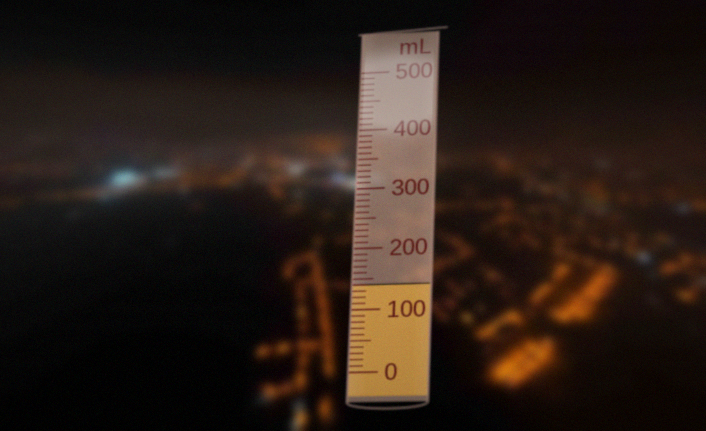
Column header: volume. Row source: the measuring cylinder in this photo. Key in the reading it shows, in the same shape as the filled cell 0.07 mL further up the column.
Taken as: 140 mL
